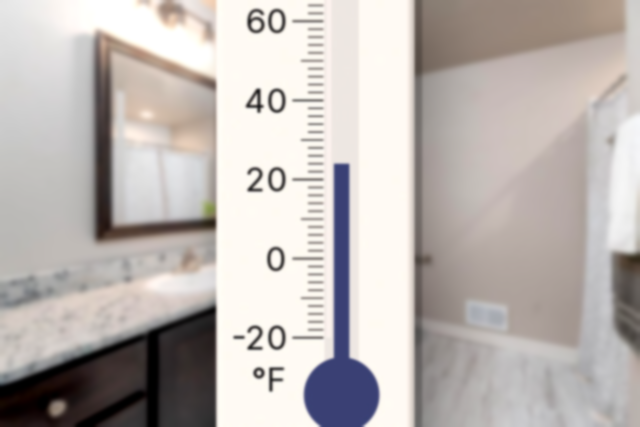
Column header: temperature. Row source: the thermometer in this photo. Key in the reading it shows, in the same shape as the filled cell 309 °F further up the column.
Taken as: 24 °F
